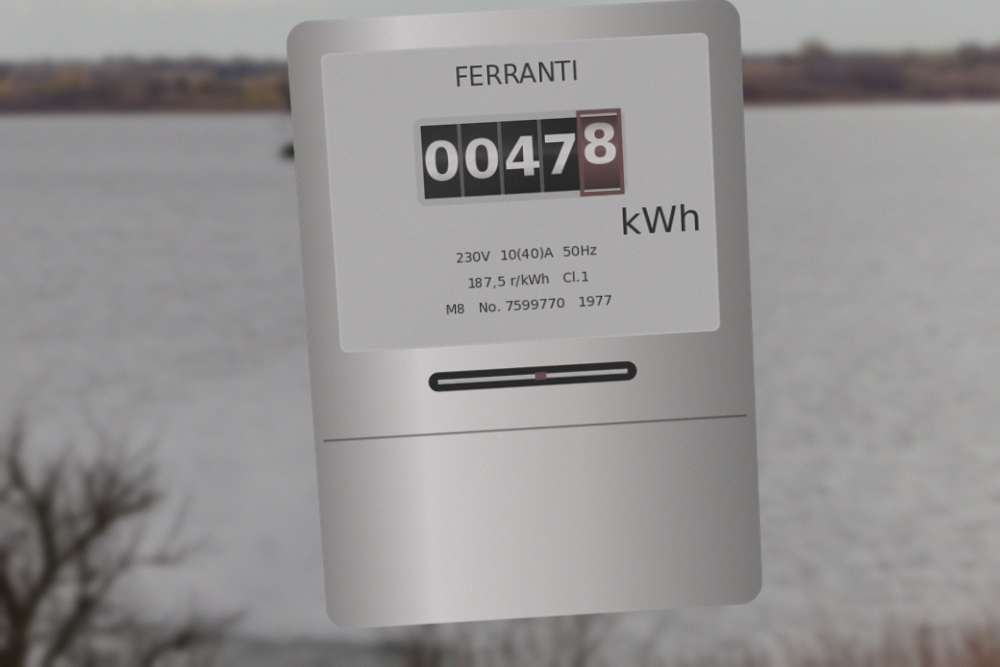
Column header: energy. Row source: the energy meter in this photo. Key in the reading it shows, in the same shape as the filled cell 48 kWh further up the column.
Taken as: 47.8 kWh
